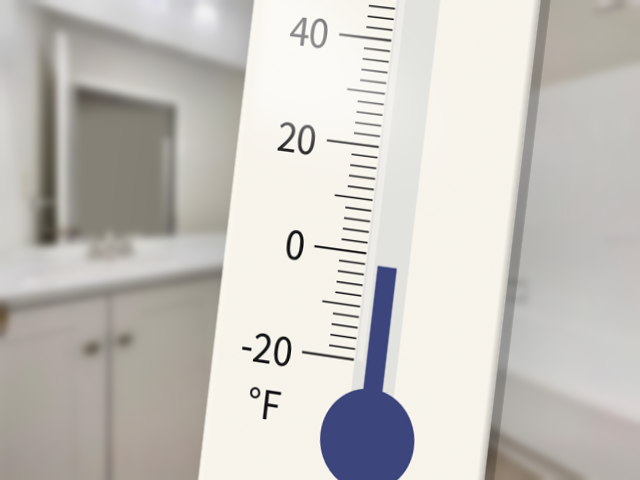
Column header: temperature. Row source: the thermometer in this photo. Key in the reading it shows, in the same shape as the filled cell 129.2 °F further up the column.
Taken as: -2 °F
